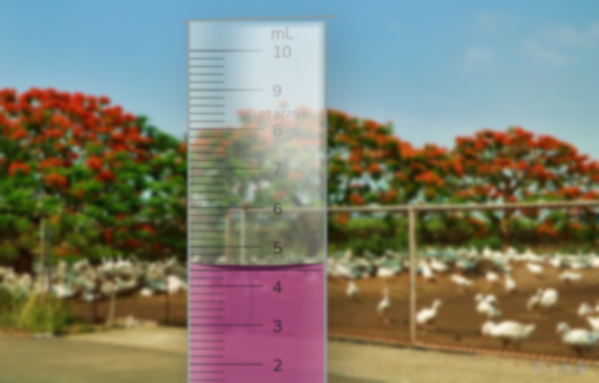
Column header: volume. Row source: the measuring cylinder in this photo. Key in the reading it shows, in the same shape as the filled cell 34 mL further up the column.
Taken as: 4.4 mL
